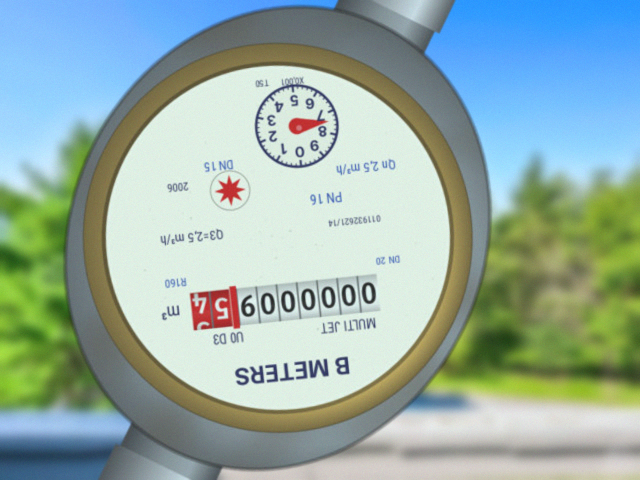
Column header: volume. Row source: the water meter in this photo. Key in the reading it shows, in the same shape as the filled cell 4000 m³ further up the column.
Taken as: 9.537 m³
